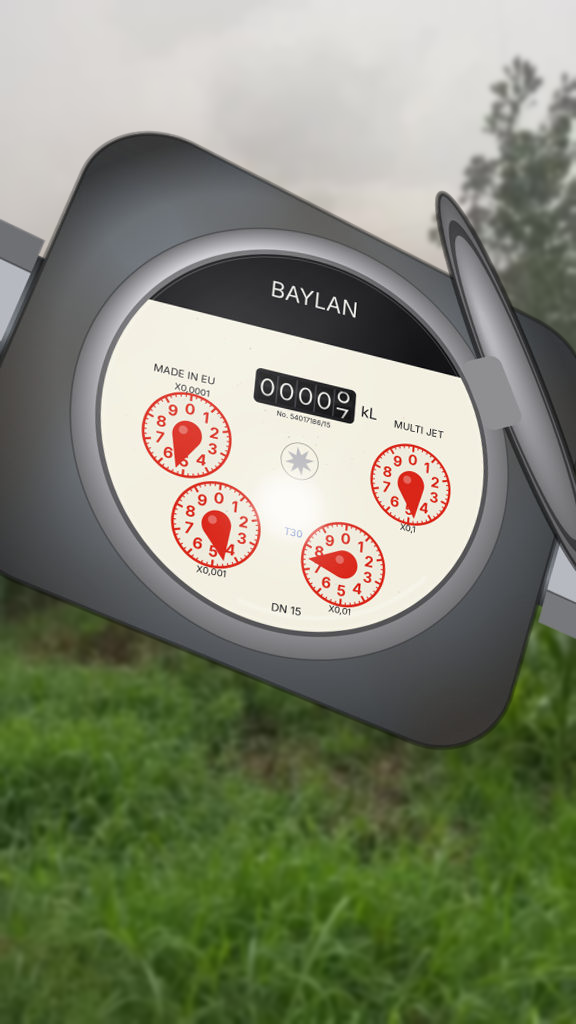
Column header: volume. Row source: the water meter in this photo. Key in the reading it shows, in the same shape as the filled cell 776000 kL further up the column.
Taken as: 6.4745 kL
